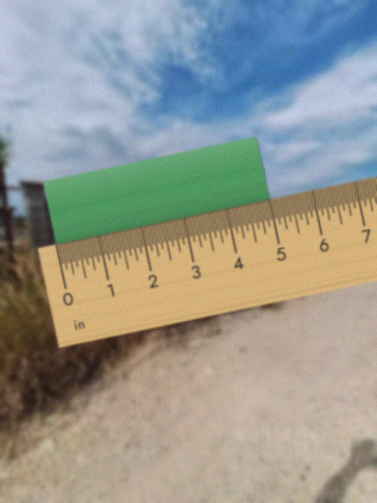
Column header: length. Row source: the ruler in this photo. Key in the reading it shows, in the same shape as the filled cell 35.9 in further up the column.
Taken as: 5 in
